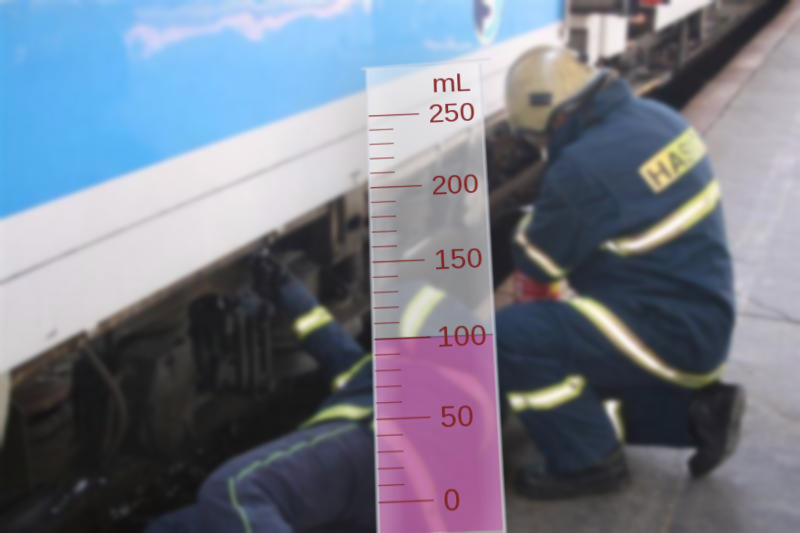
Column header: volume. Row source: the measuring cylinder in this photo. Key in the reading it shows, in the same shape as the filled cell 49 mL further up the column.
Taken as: 100 mL
